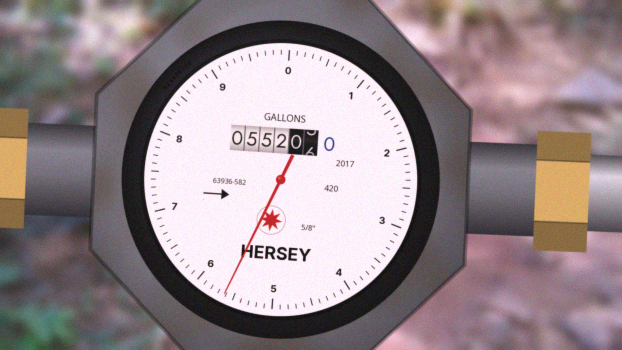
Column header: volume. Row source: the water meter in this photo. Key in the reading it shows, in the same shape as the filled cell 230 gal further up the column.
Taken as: 552055.6 gal
